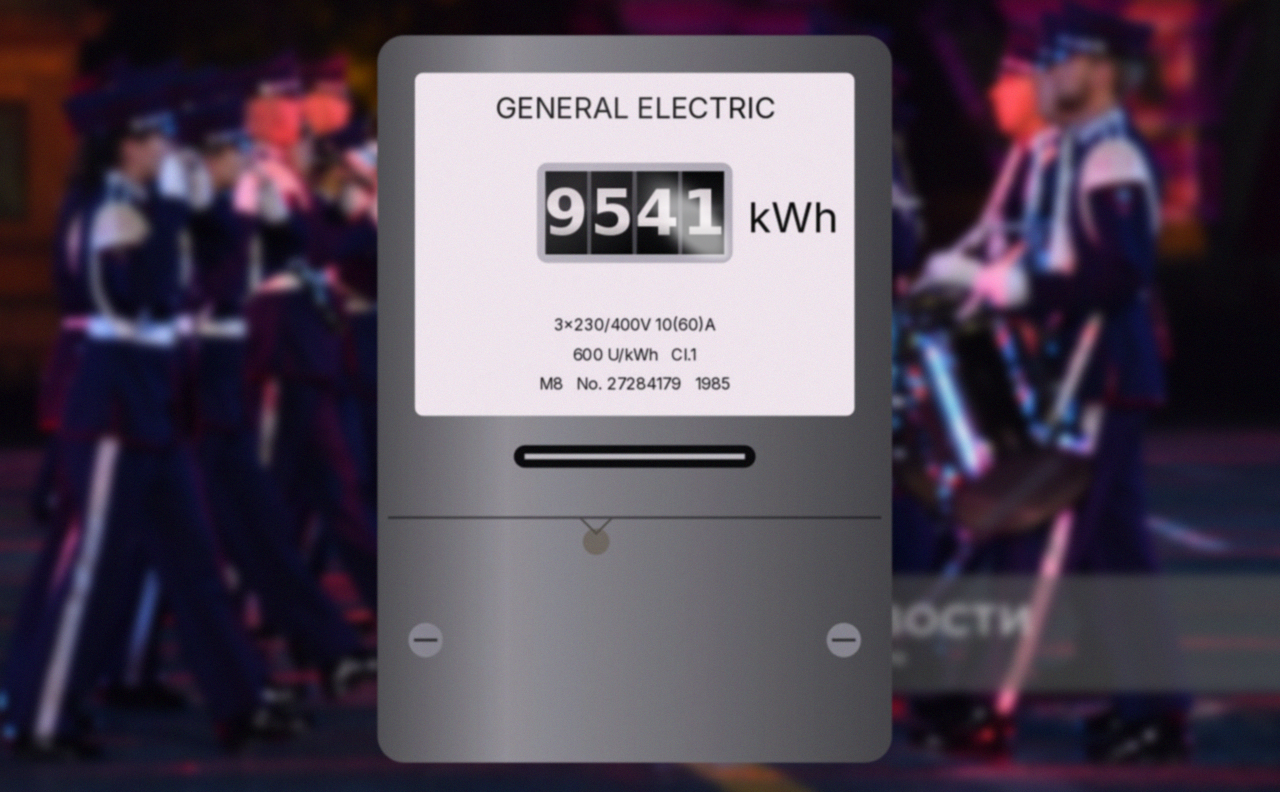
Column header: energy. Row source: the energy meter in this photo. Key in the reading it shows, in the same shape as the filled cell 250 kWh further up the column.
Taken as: 9541 kWh
